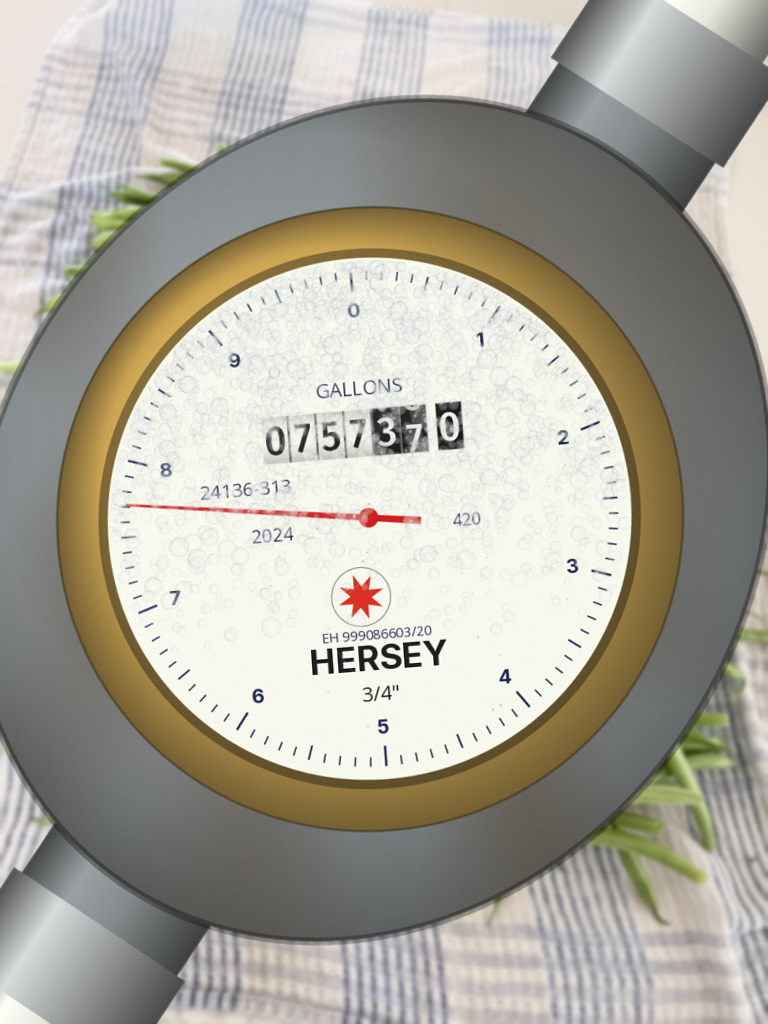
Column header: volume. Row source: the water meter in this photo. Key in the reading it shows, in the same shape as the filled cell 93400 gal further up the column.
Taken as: 757367.7 gal
